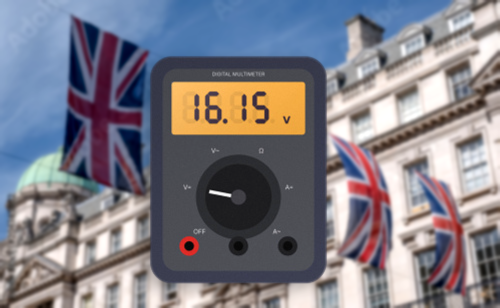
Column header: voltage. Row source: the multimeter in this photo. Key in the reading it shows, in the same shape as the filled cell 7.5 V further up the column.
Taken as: 16.15 V
